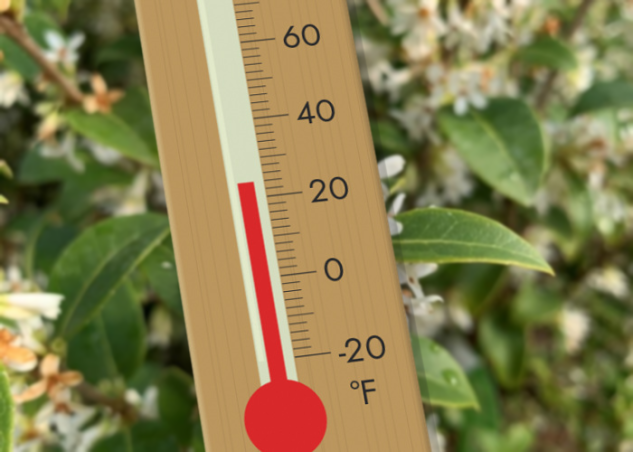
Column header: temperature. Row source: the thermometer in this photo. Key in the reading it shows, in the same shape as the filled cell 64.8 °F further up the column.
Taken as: 24 °F
